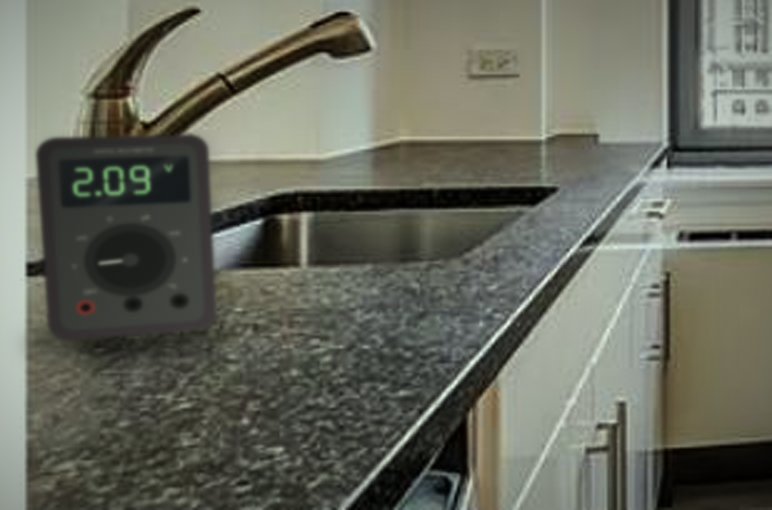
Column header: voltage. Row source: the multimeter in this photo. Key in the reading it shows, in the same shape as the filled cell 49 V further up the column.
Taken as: 2.09 V
